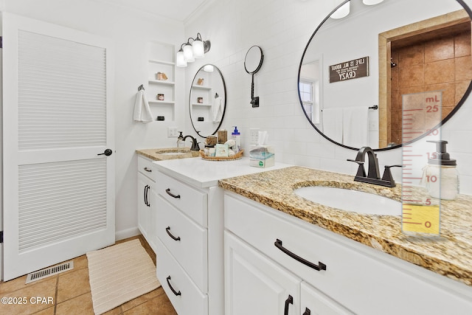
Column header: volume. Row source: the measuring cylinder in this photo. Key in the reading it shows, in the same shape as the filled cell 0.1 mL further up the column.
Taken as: 4 mL
